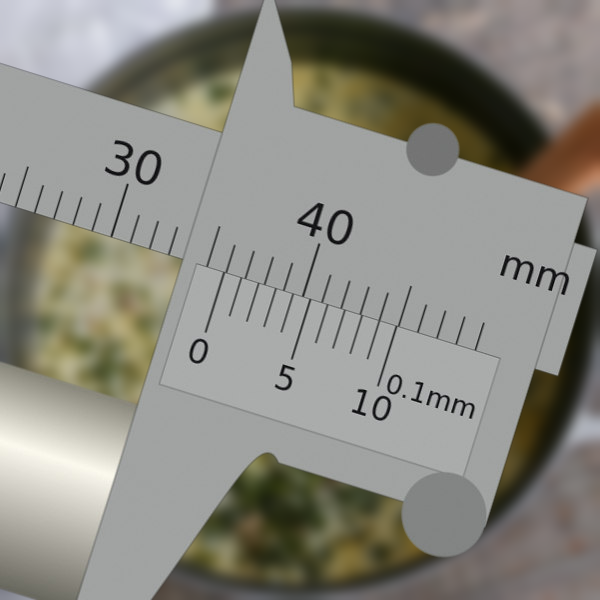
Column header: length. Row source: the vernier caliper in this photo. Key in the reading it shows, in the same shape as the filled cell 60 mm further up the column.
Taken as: 35.9 mm
